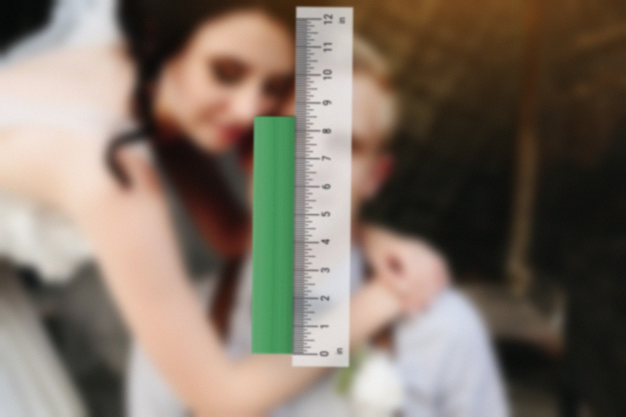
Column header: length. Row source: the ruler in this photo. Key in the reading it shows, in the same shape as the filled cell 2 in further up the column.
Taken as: 8.5 in
